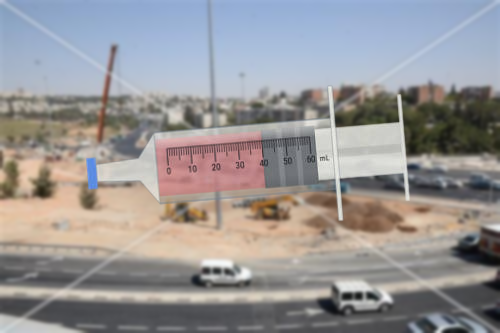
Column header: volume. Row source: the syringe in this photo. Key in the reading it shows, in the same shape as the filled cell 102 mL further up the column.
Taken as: 40 mL
